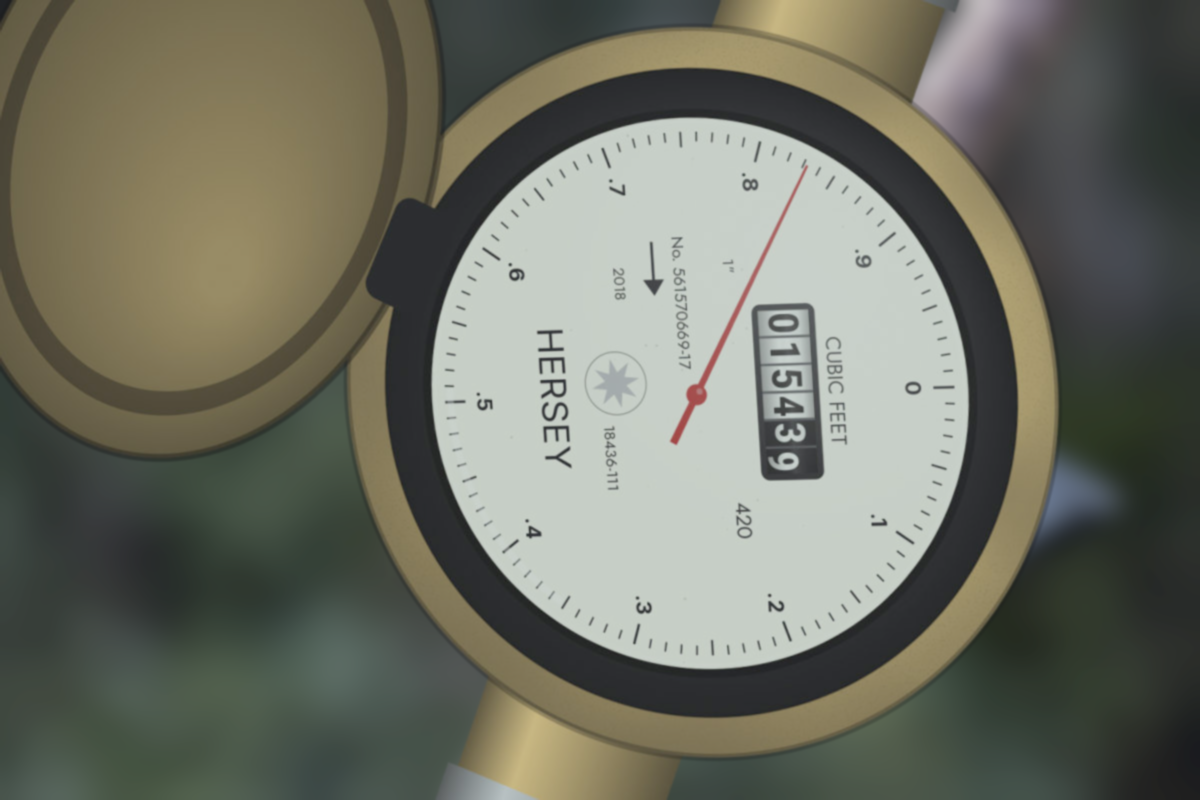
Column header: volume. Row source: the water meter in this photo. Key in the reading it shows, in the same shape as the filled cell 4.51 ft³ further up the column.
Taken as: 15438.83 ft³
